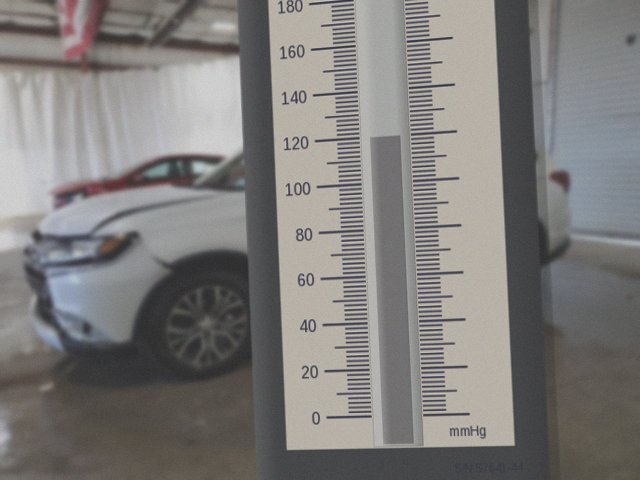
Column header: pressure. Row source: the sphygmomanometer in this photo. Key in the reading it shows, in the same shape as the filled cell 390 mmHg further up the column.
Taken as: 120 mmHg
